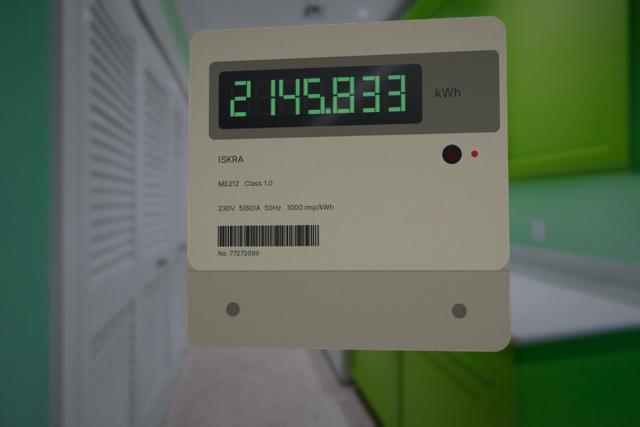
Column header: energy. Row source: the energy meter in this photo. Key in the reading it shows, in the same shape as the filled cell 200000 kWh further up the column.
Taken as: 2145.833 kWh
